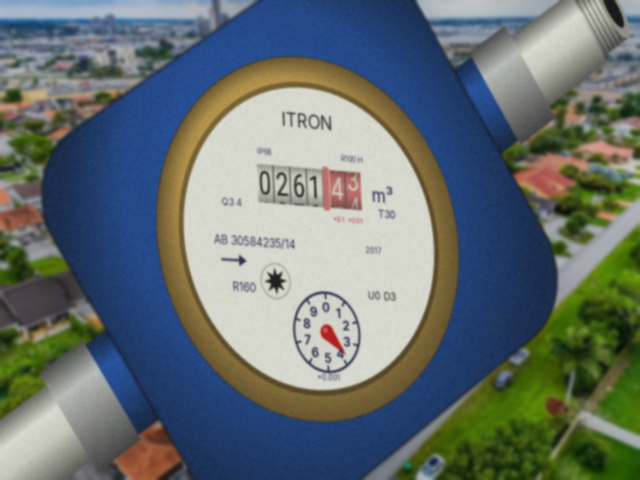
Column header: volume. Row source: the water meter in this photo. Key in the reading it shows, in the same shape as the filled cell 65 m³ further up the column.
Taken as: 261.433 m³
